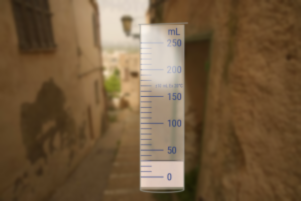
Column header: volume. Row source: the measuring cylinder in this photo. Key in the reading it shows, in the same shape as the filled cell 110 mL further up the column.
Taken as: 30 mL
